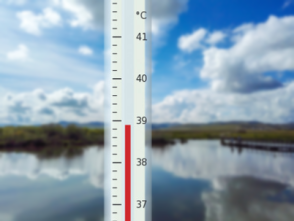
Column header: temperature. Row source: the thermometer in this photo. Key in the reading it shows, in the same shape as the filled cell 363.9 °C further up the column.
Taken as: 38.9 °C
